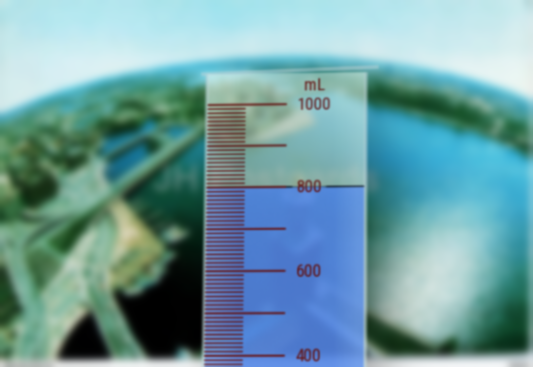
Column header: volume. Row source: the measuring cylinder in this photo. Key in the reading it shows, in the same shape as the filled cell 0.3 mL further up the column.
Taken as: 800 mL
